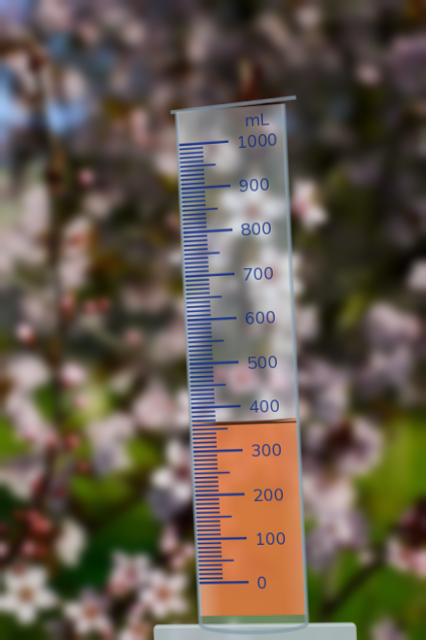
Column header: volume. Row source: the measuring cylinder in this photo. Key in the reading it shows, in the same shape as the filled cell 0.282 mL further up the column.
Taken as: 360 mL
